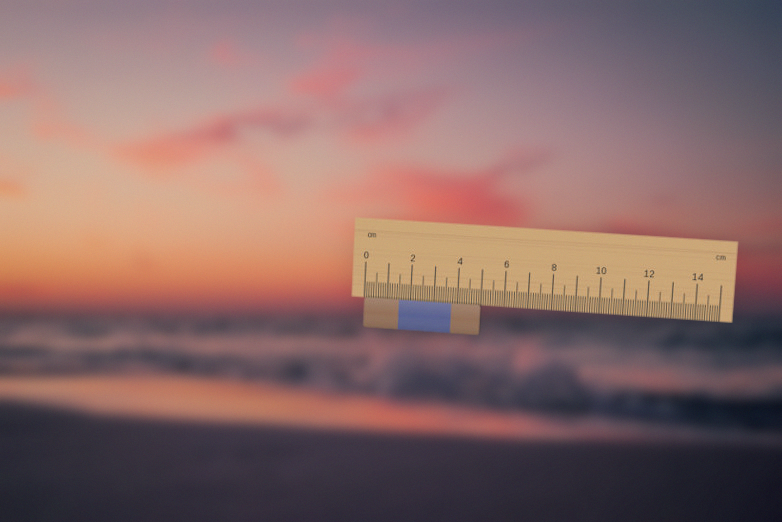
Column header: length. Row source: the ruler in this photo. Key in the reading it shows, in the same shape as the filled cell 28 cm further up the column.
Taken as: 5 cm
